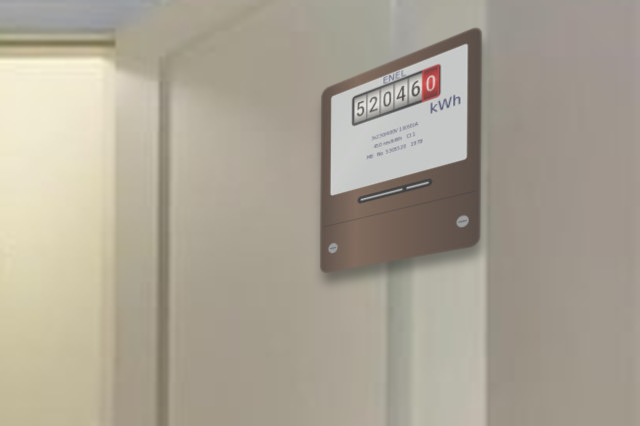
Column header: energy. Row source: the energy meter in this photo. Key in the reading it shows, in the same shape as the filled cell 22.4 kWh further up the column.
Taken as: 52046.0 kWh
